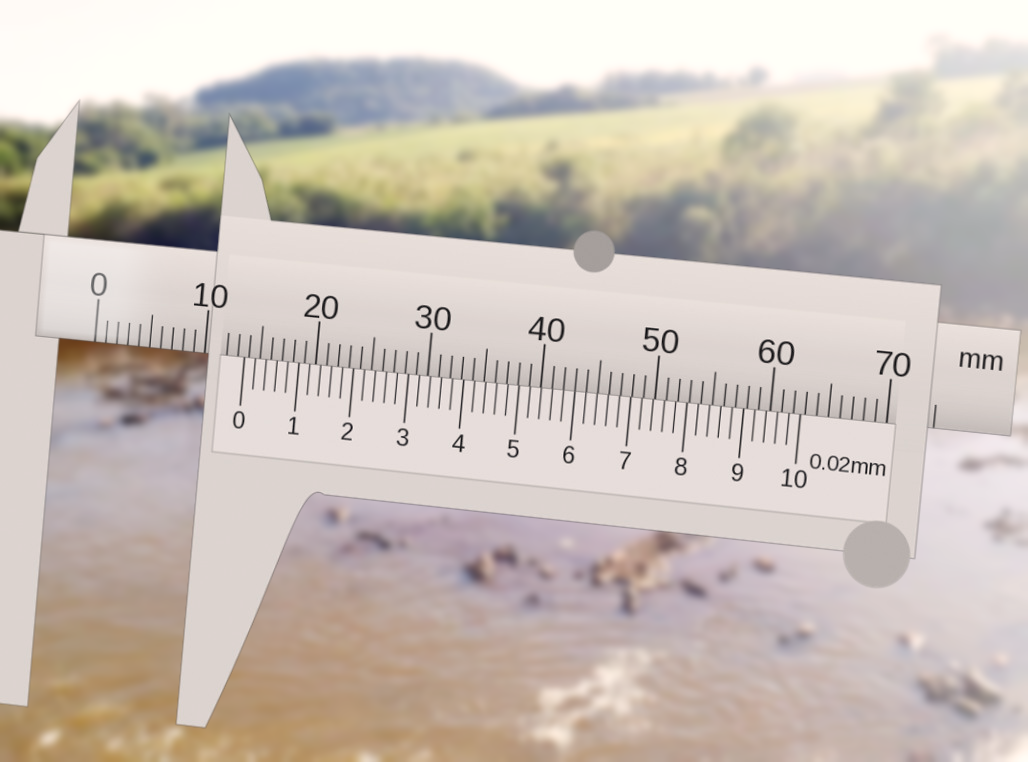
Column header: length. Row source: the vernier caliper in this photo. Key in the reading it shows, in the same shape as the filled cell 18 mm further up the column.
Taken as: 13.6 mm
